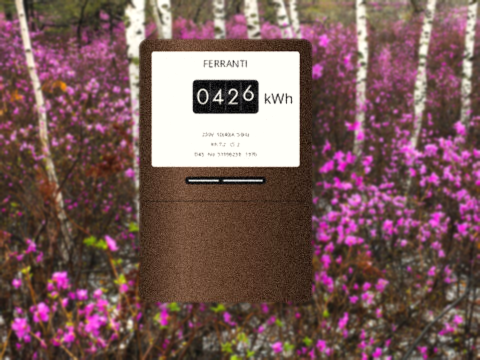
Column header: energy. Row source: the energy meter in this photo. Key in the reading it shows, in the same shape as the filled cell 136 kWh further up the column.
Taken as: 426 kWh
